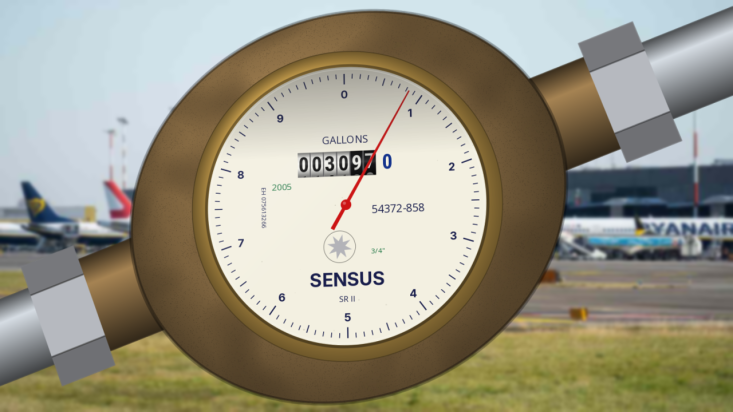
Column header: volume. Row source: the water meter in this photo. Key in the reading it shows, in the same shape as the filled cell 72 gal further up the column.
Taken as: 30970.8 gal
